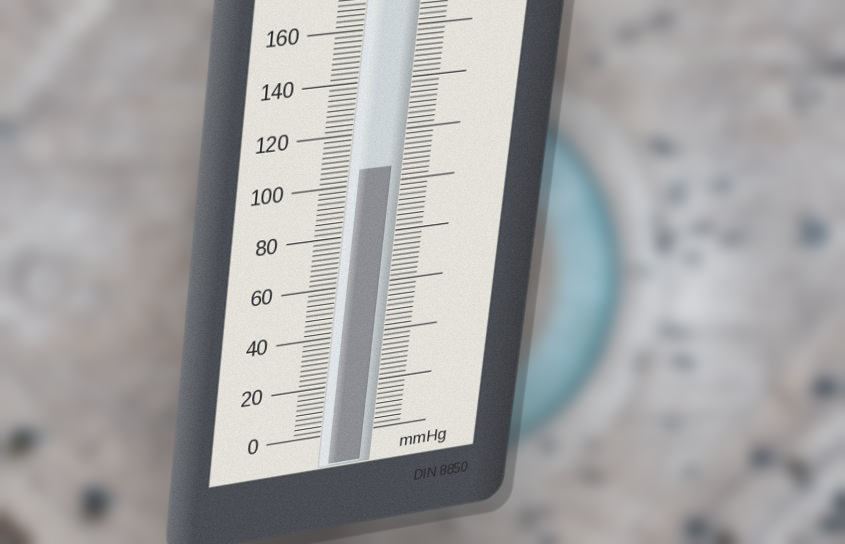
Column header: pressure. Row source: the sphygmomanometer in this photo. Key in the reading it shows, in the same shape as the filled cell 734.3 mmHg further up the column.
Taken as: 106 mmHg
